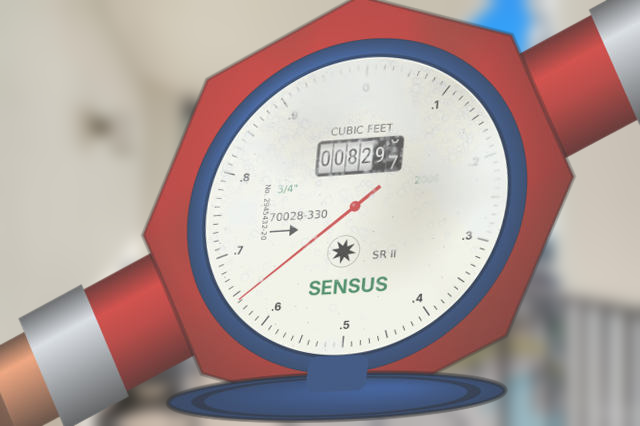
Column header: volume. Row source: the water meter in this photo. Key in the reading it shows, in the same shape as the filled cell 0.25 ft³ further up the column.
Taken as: 8296.64 ft³
